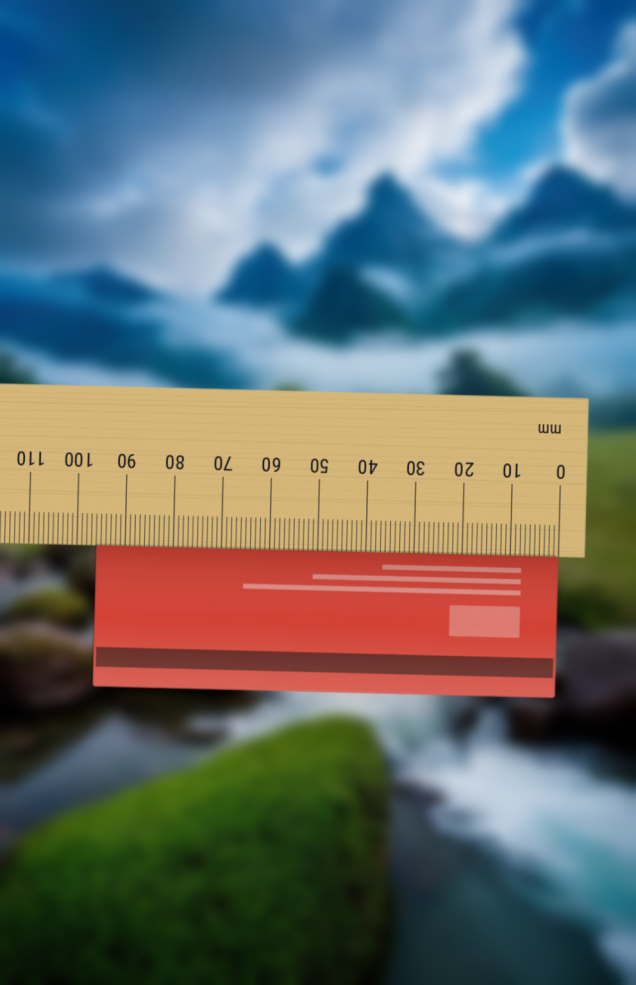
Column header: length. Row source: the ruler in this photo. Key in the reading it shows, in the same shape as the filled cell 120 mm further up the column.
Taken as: 96 mm
